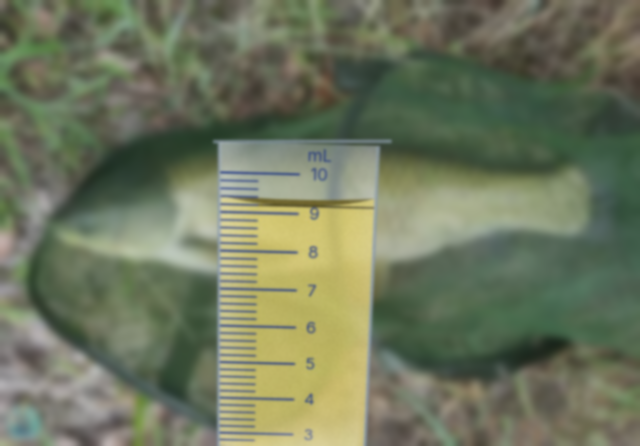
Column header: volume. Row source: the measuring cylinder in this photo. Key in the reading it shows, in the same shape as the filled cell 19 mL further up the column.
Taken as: 9.2 mL
